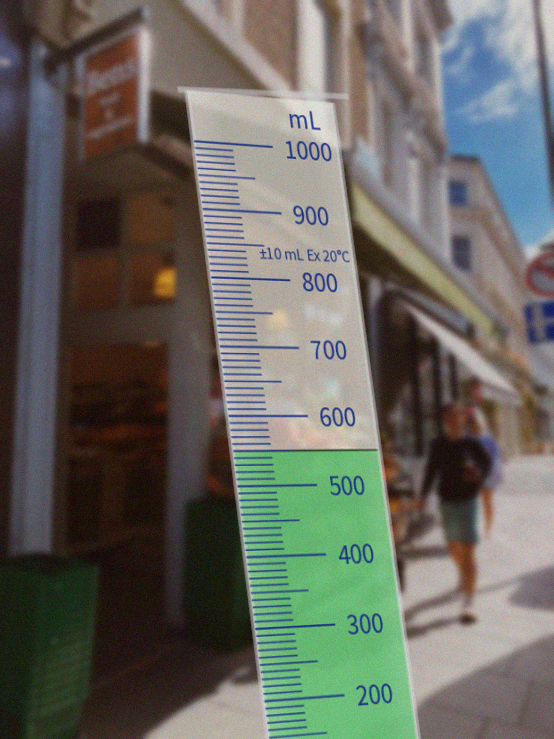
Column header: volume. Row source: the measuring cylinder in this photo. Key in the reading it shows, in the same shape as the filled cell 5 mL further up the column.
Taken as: 550 mL
